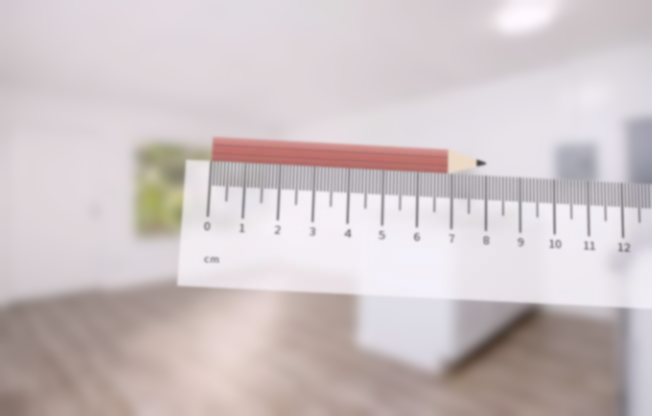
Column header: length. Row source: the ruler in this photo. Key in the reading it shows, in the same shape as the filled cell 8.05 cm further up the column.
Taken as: 8 cm
